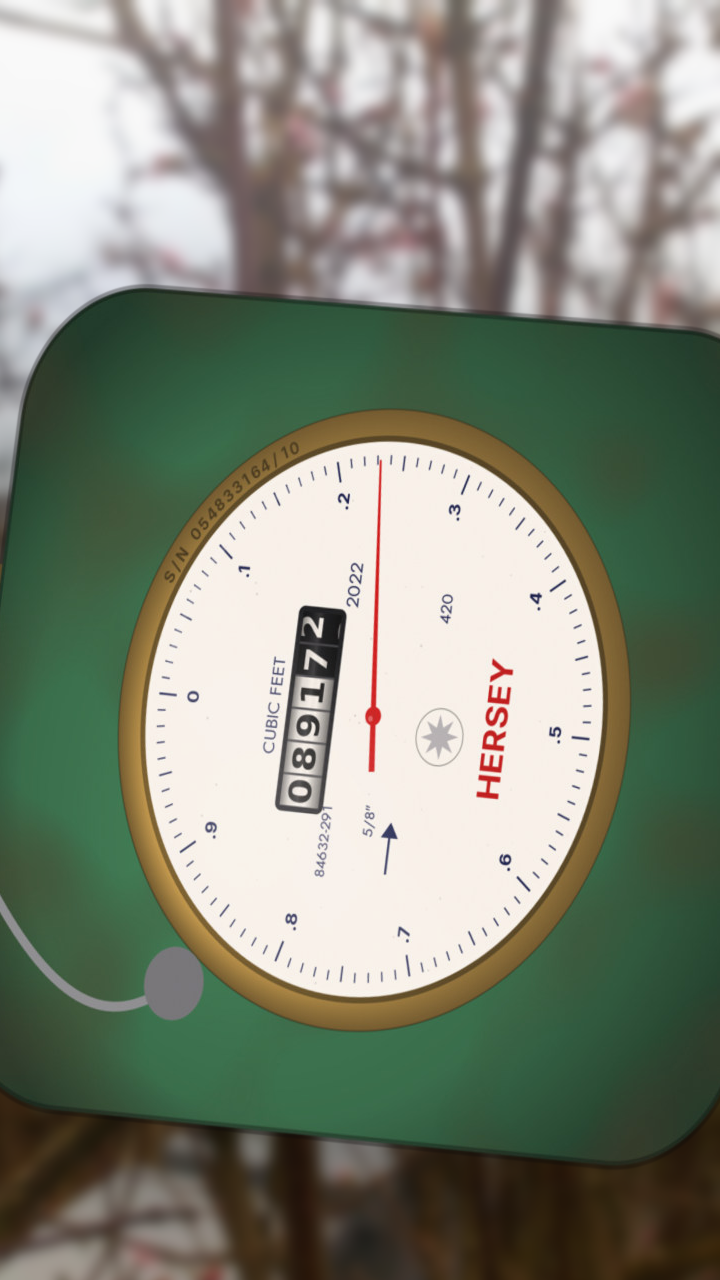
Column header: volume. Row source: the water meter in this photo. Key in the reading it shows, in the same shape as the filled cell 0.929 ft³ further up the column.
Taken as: 89172.23 ft³
